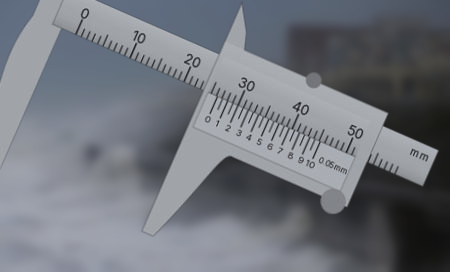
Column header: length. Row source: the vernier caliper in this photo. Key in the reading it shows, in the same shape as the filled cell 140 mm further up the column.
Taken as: 26.2 mm
